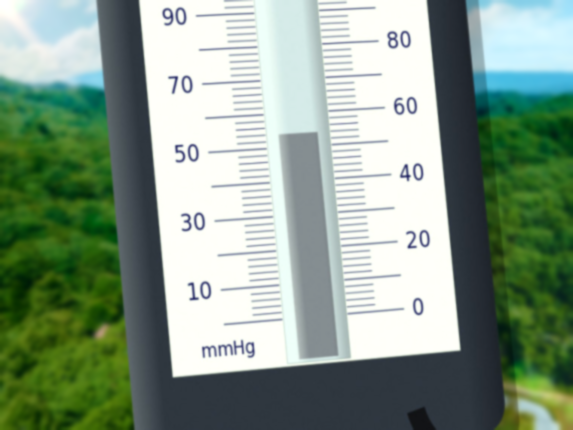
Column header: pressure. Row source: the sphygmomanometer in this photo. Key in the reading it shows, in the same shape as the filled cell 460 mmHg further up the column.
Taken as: 54 mmHg
